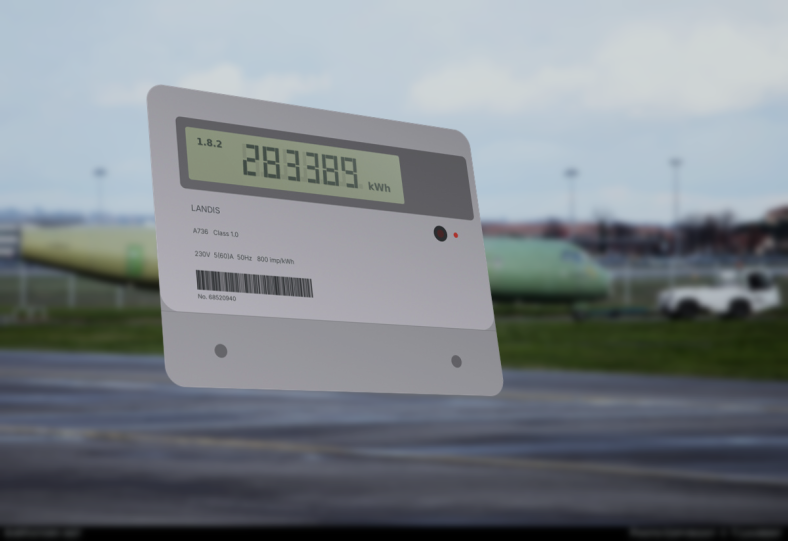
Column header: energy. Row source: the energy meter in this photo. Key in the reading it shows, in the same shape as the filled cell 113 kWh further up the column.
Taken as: 283389 kWh
